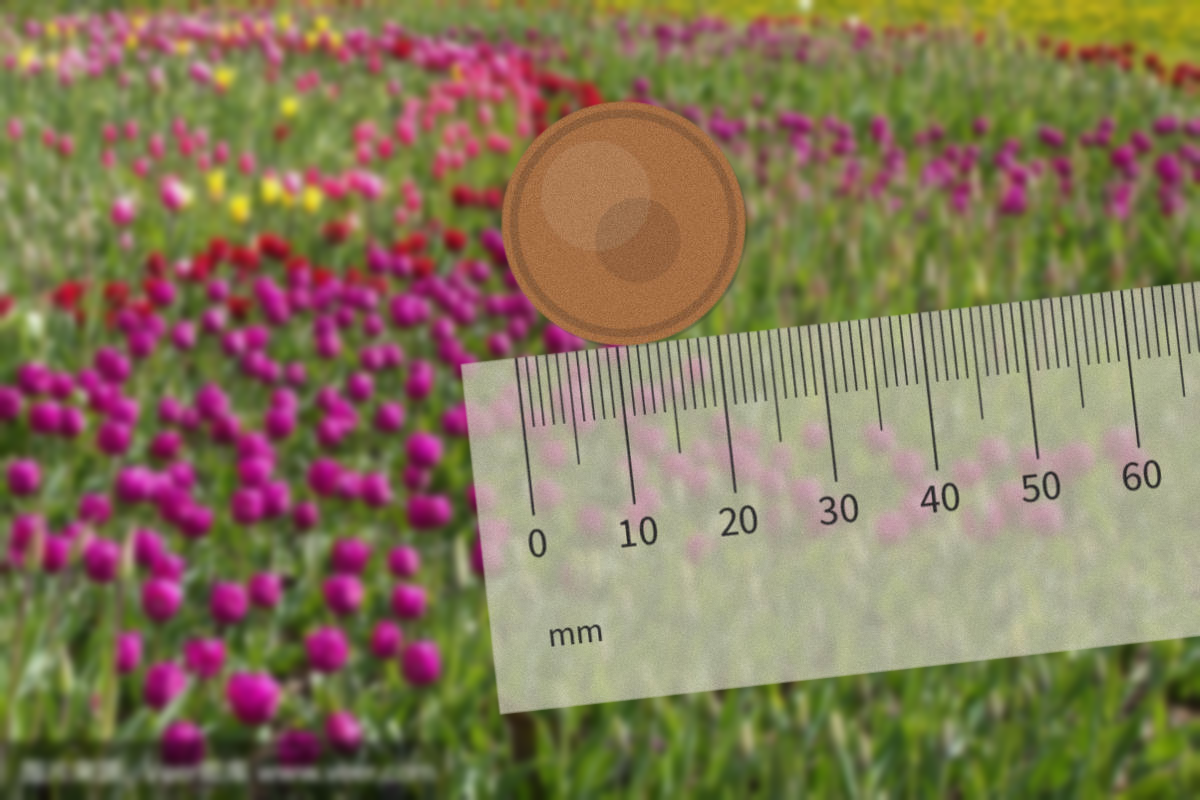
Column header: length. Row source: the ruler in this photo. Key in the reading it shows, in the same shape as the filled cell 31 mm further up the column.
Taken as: 24 mm
